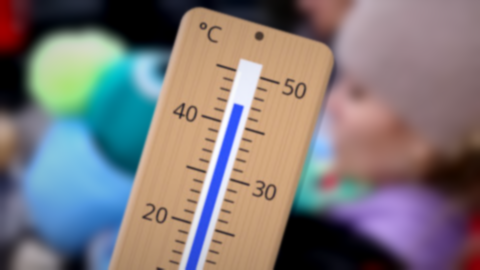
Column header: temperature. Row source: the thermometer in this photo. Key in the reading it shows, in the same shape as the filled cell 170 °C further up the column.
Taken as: 44 °C
